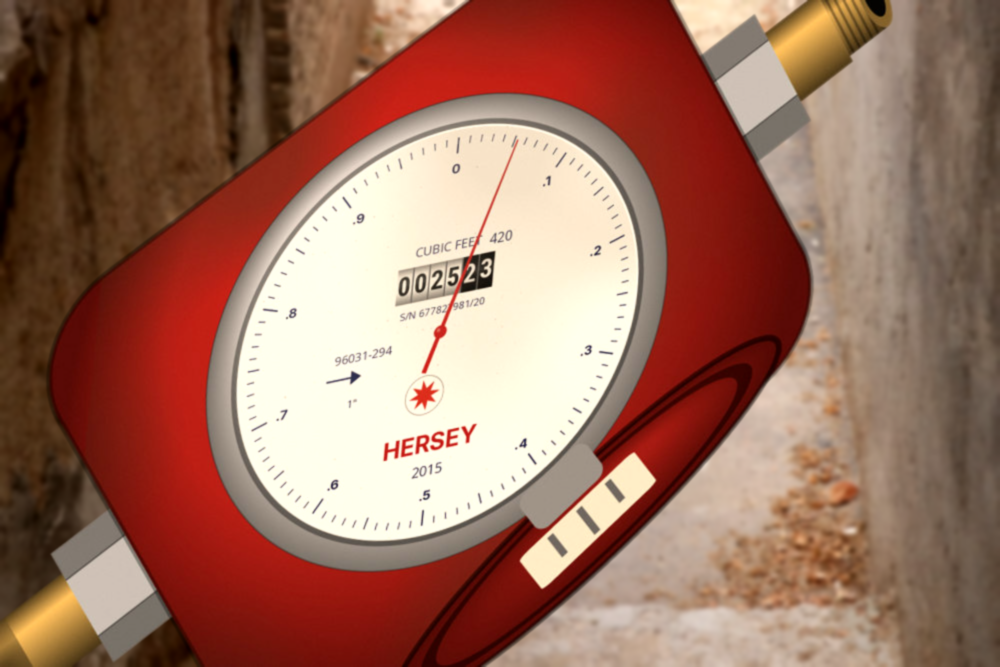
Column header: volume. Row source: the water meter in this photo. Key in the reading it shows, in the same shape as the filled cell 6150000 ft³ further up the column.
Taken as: 2523.05 ft³
